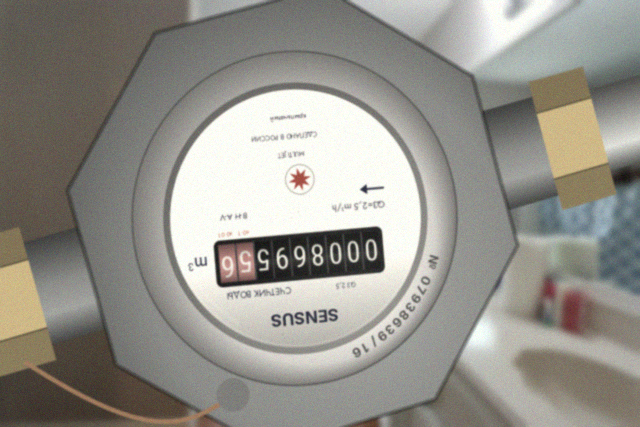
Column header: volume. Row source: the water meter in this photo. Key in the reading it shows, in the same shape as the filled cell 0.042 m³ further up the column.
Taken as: 8695.56 m³
